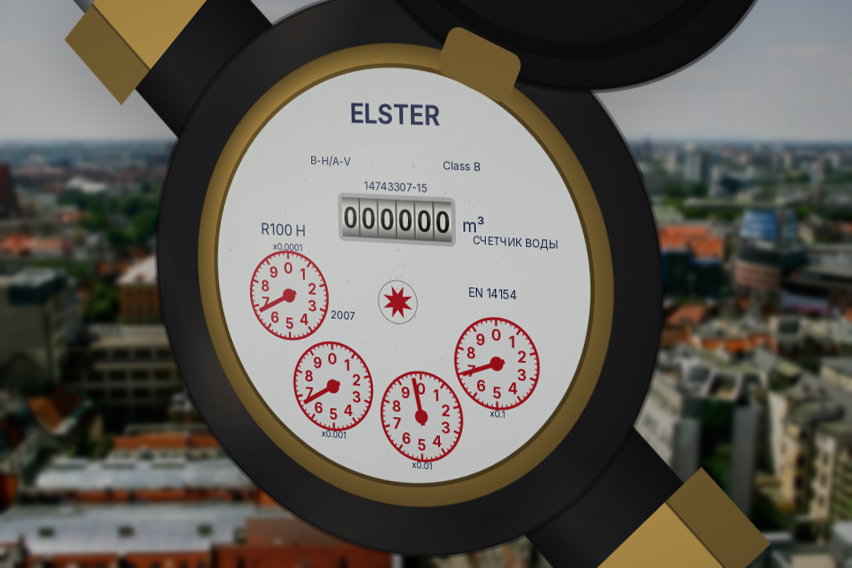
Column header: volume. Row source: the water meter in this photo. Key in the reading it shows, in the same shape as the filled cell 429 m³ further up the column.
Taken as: 0.6966 m³
